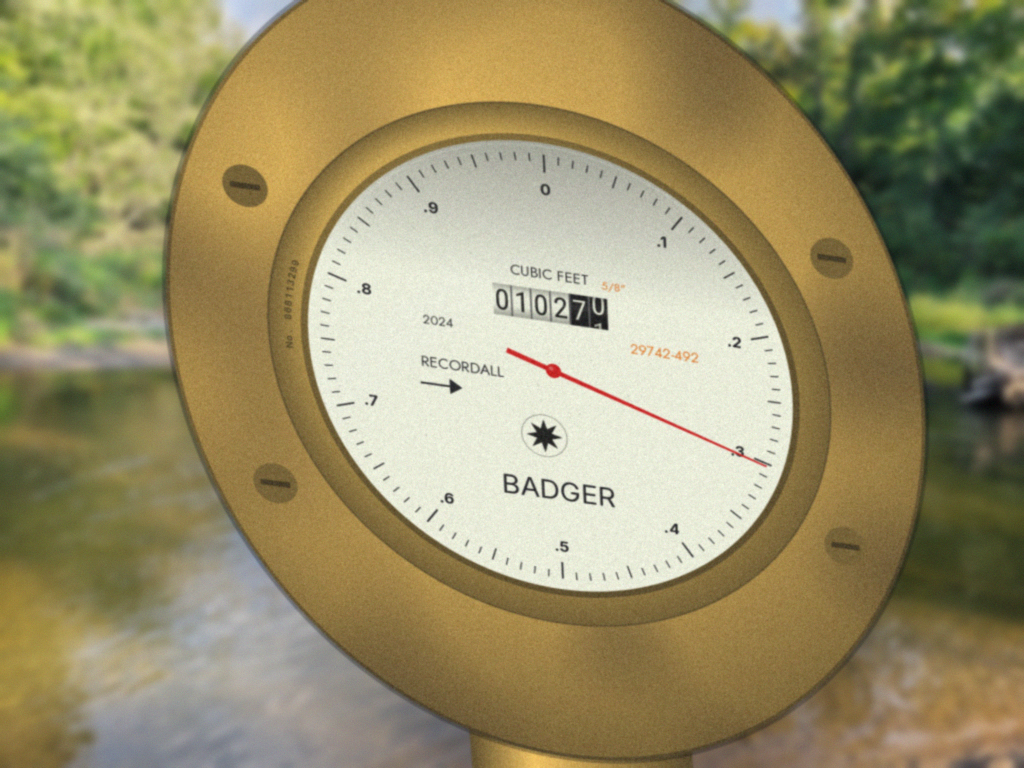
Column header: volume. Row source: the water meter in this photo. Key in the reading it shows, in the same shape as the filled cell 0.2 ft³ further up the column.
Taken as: 10270.30 ft³
